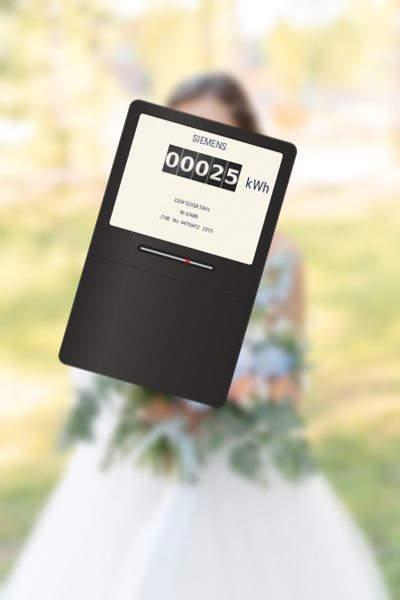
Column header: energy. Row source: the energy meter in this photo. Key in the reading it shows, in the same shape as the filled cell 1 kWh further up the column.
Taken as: 25 kWh
